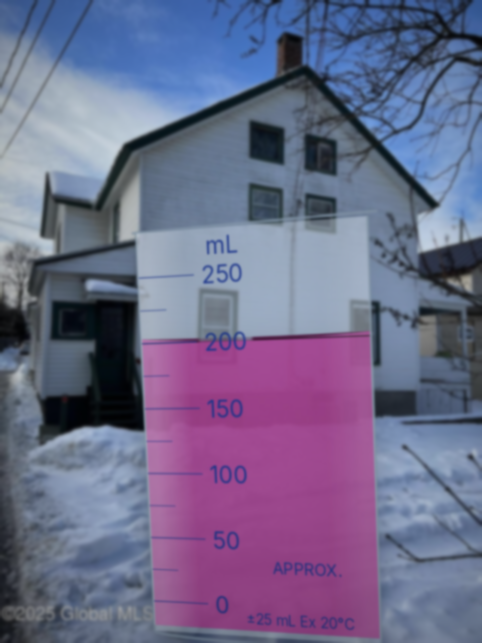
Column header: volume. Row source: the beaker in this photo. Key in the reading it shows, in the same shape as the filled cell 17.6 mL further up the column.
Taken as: 200 mL
